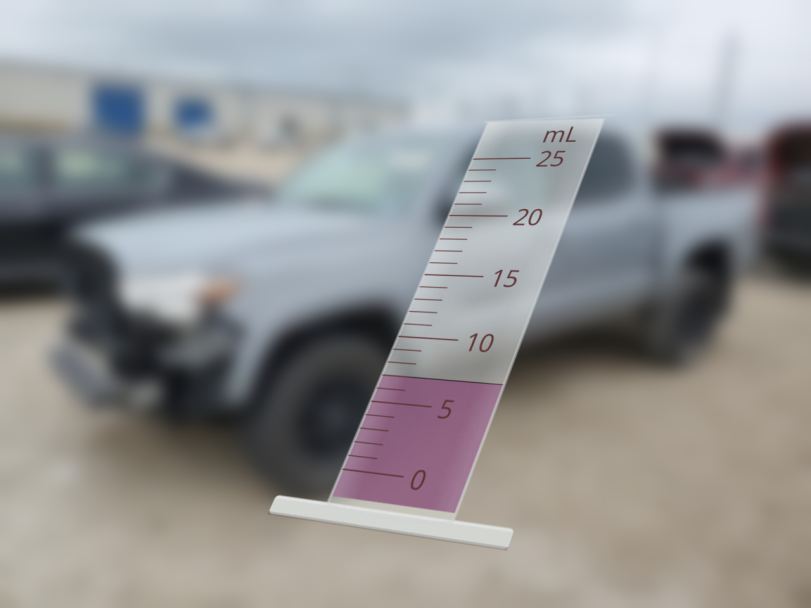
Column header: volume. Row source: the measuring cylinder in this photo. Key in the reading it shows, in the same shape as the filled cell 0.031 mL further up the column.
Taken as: 7 mL
